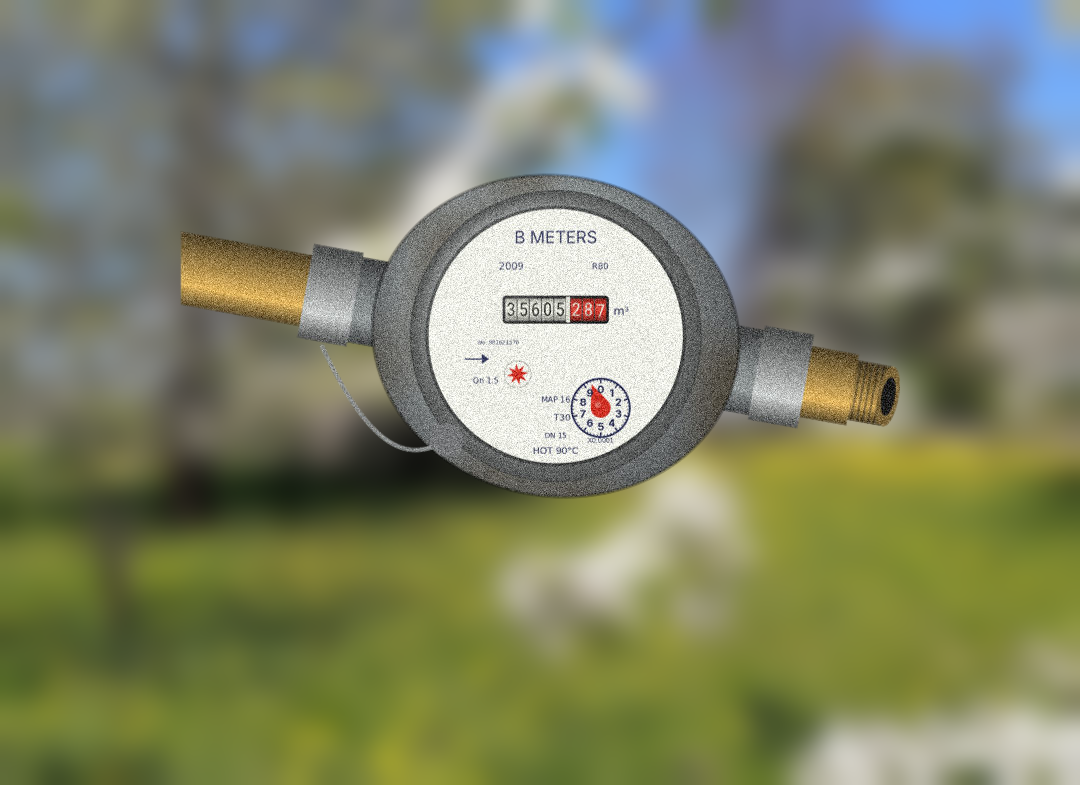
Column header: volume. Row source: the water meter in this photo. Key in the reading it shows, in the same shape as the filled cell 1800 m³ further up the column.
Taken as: 35605.2869 m³
